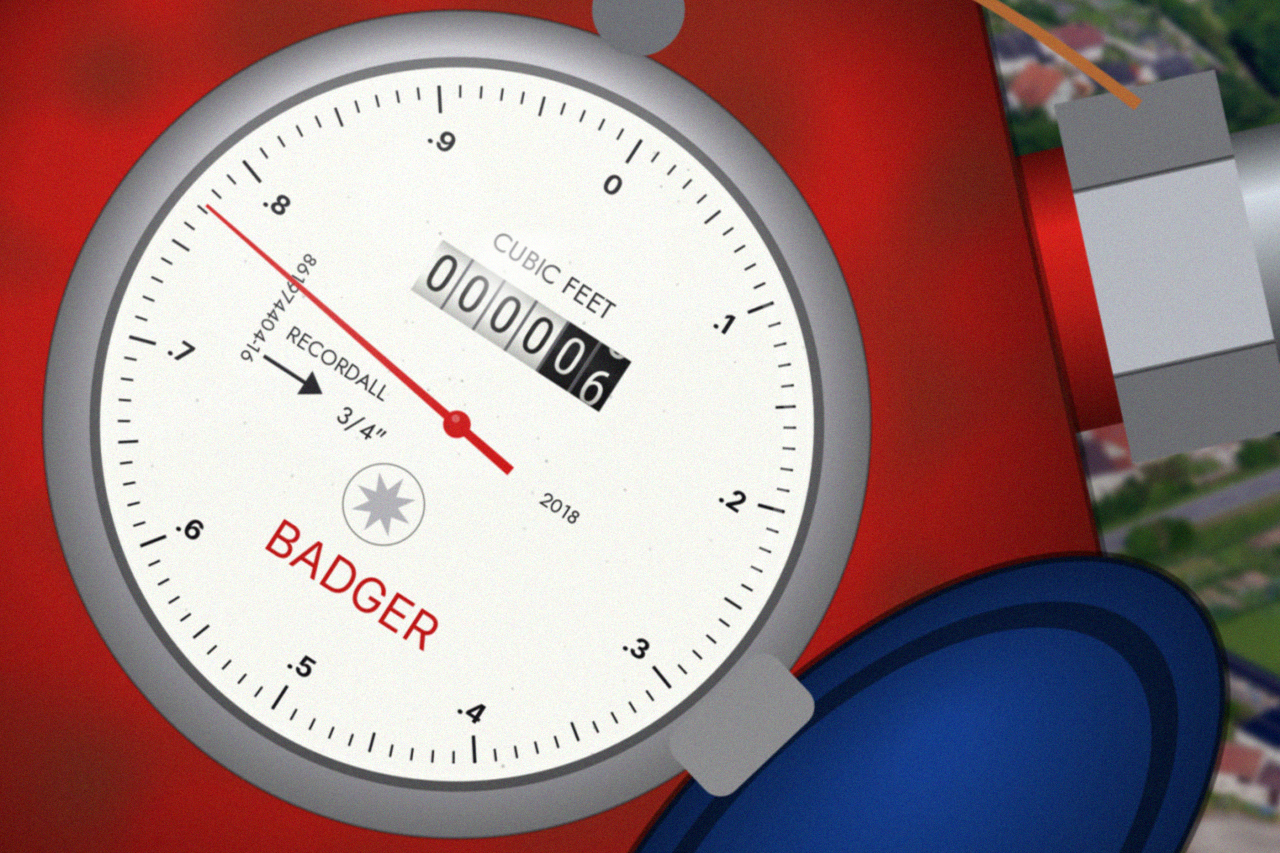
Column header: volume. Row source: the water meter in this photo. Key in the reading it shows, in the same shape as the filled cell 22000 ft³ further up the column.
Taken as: 5.77 ft³
